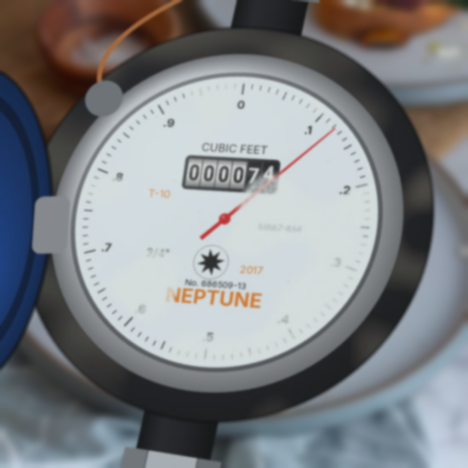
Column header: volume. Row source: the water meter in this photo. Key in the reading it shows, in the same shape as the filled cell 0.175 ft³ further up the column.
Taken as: 74.12 ft³
